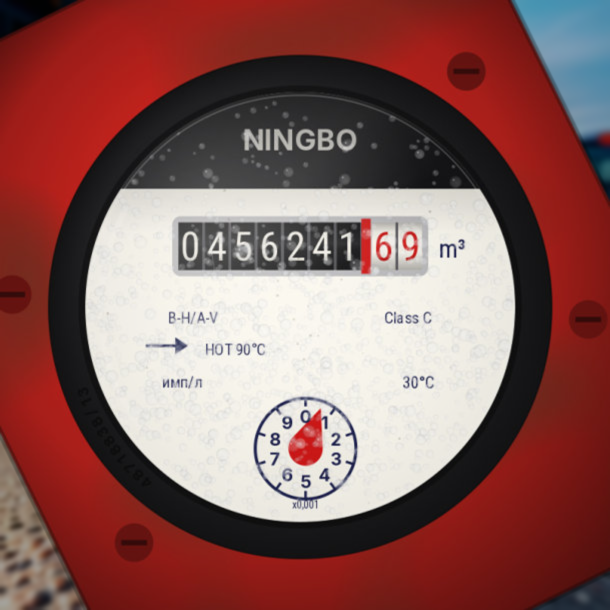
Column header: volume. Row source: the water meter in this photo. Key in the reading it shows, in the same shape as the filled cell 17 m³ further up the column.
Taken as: 456241.690 m³
